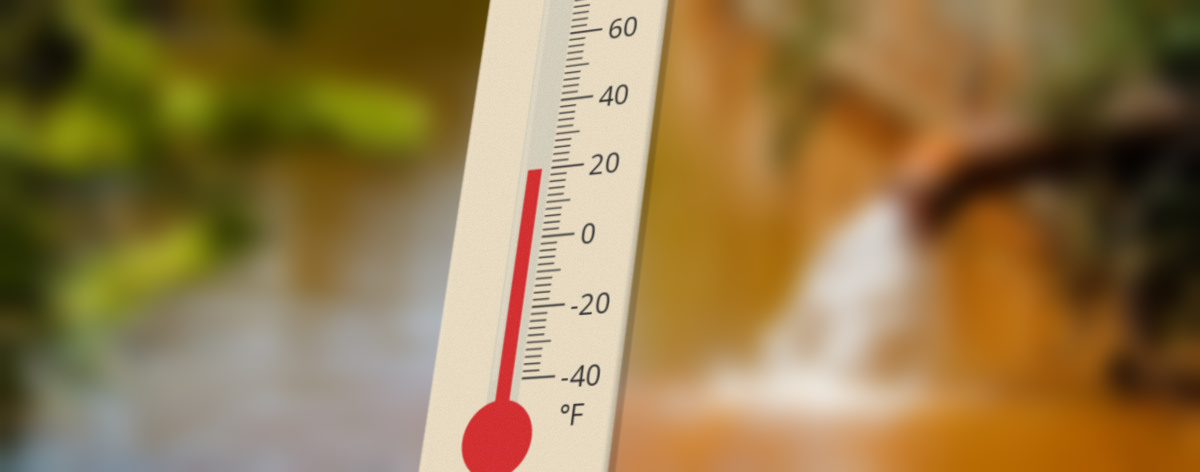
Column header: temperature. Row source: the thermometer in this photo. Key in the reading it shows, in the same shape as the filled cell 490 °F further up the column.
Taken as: 20 °F
